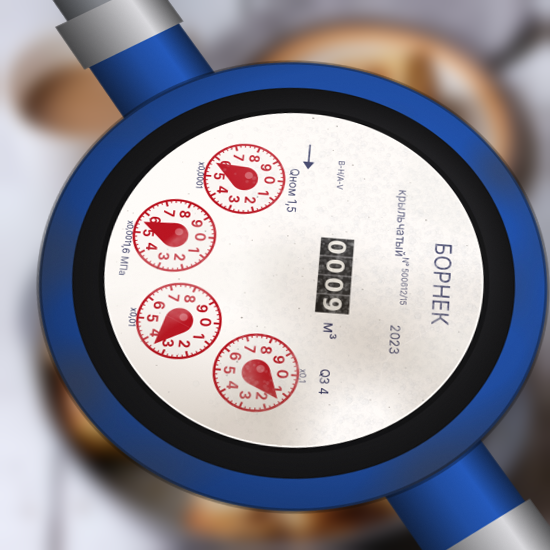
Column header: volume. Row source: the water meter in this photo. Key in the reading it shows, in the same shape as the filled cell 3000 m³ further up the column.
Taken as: 9.1355 m³
